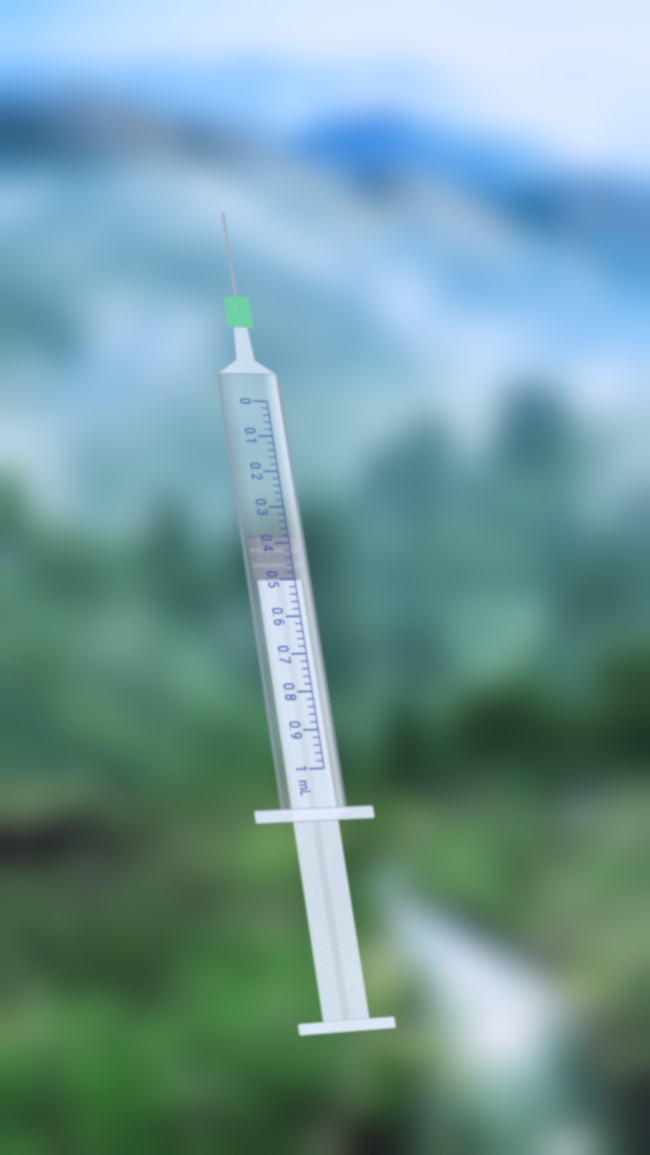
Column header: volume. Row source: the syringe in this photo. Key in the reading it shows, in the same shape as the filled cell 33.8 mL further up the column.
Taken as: 0.38 mL
